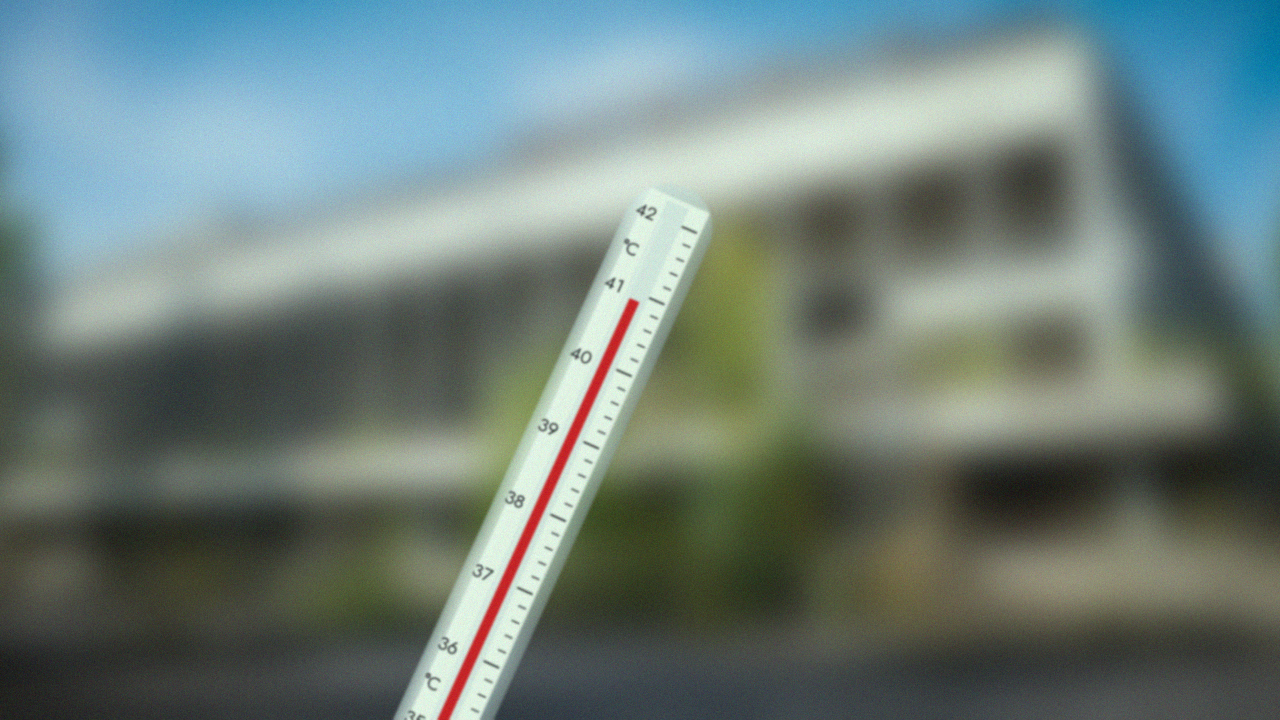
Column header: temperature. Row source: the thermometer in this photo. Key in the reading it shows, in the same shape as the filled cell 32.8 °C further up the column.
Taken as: 40.9 °C
